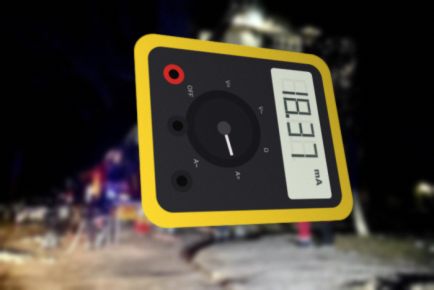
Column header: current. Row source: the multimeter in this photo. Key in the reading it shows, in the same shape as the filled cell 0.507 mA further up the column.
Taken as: 18.37 mA
